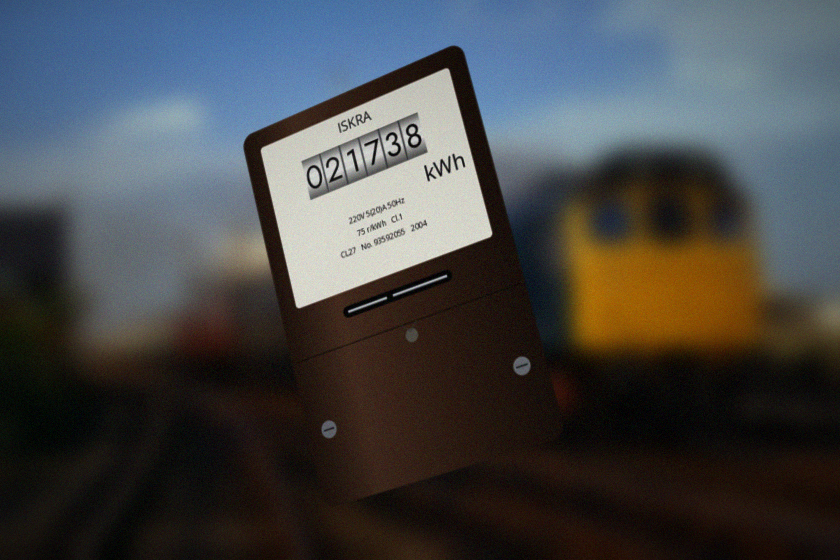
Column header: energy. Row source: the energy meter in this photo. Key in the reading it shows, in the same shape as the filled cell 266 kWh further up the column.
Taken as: 21738 kWh
